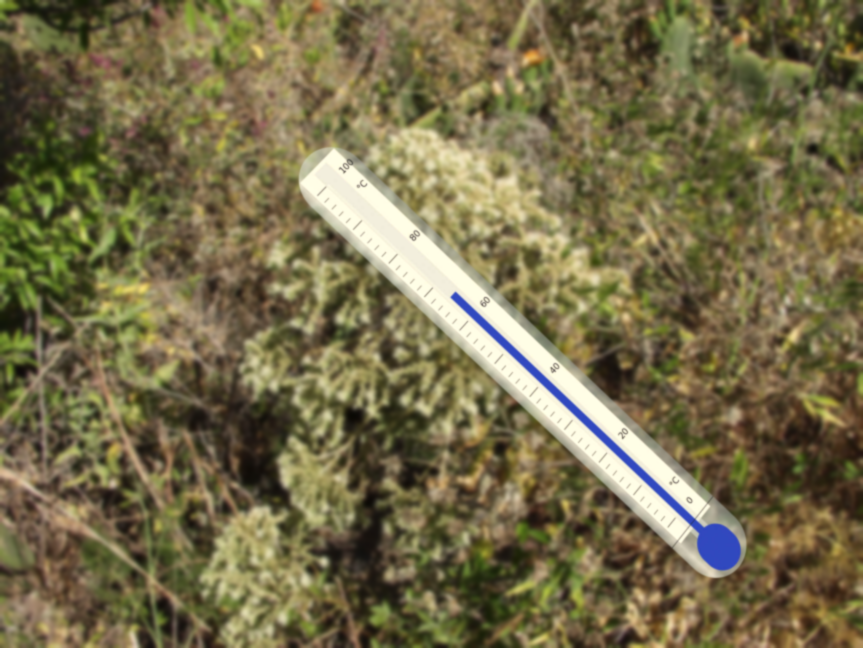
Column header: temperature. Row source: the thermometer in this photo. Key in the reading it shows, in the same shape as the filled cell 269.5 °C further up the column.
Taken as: 66 °C
